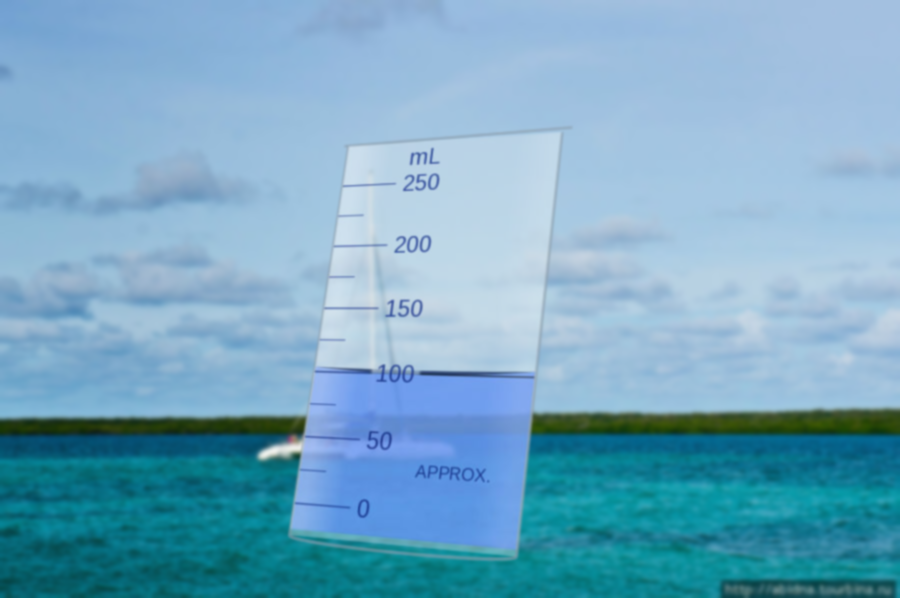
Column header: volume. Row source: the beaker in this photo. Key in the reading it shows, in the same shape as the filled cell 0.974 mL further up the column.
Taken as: 100 mL
